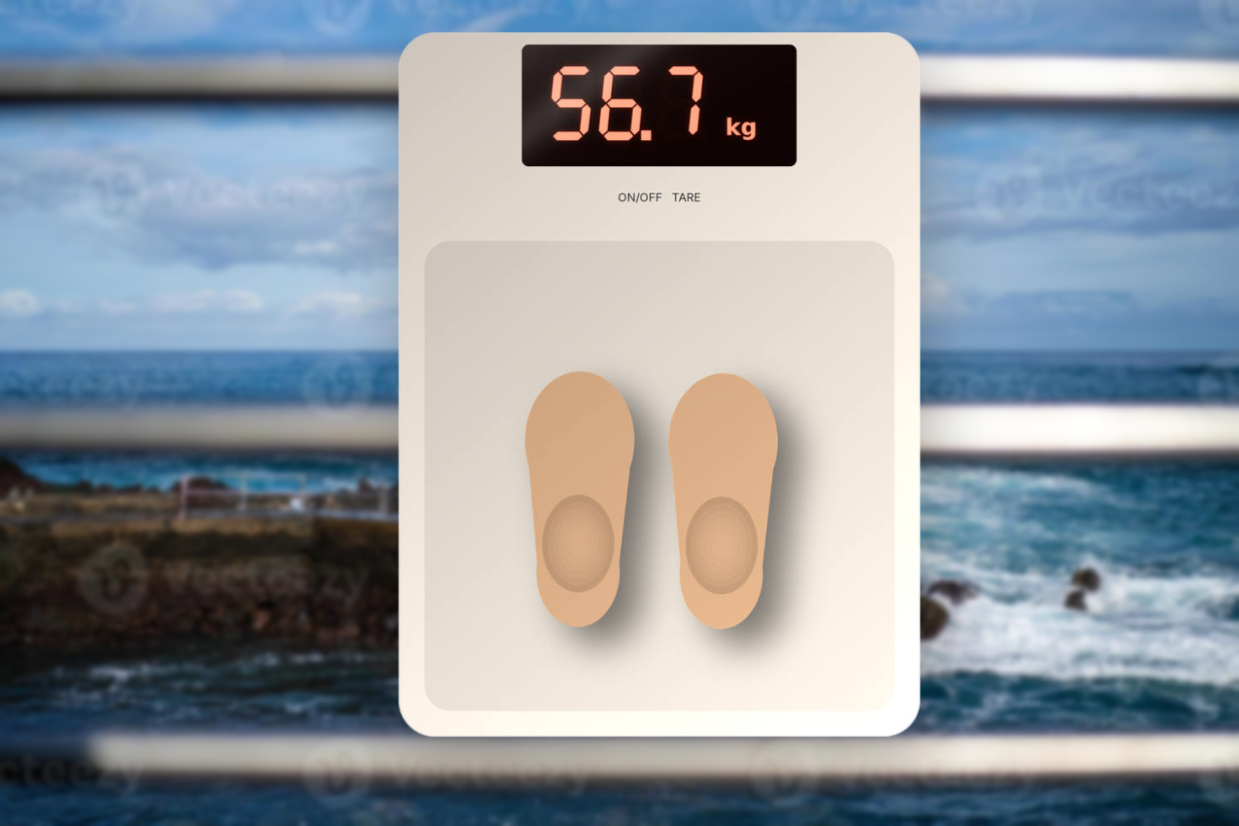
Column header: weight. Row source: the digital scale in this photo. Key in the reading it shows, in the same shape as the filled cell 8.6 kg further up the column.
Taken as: 56.7 kg
